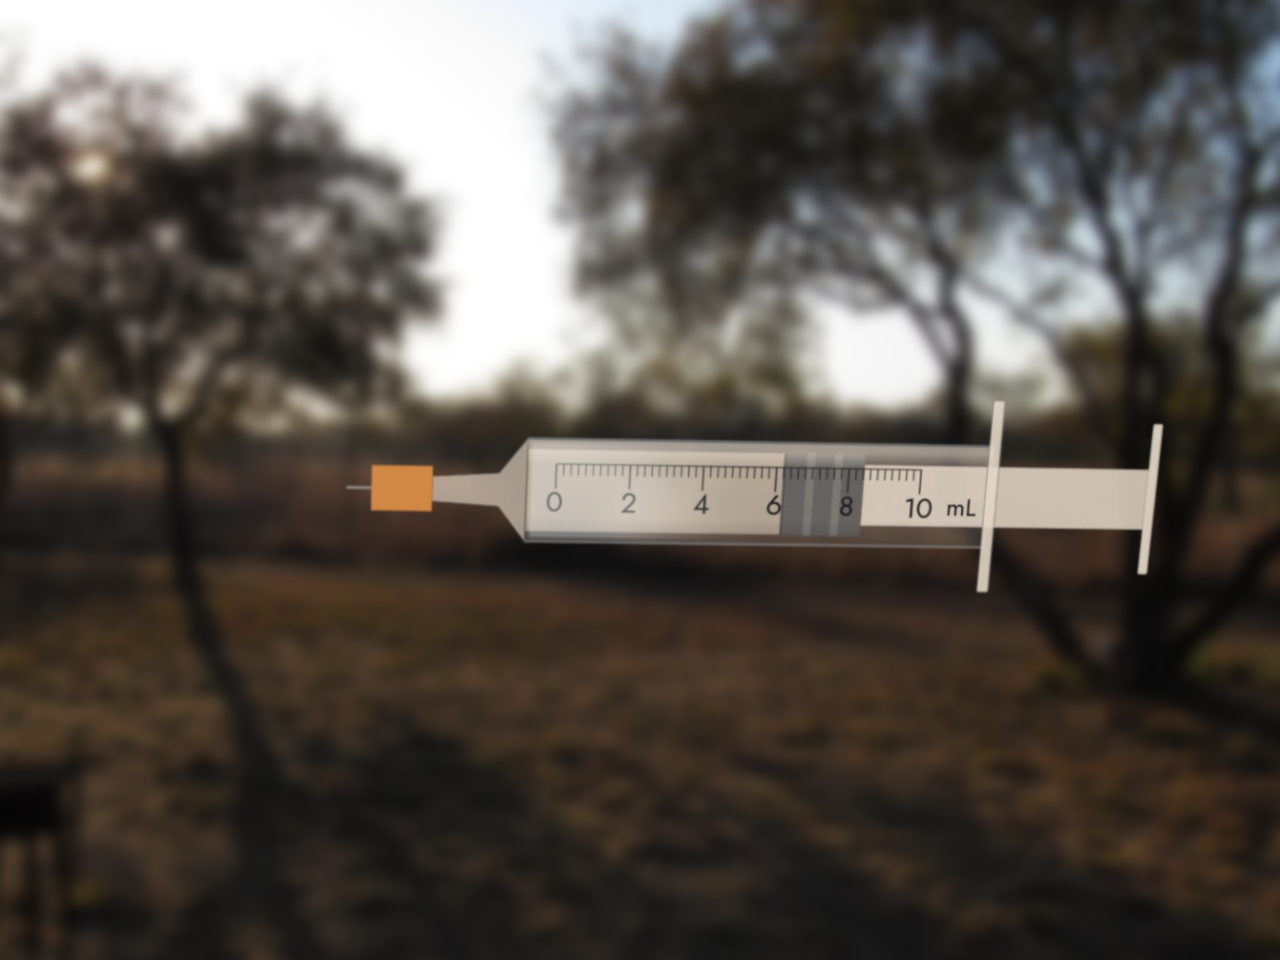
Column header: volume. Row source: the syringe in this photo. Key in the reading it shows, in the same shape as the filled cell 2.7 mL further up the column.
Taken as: 6.2 mL
